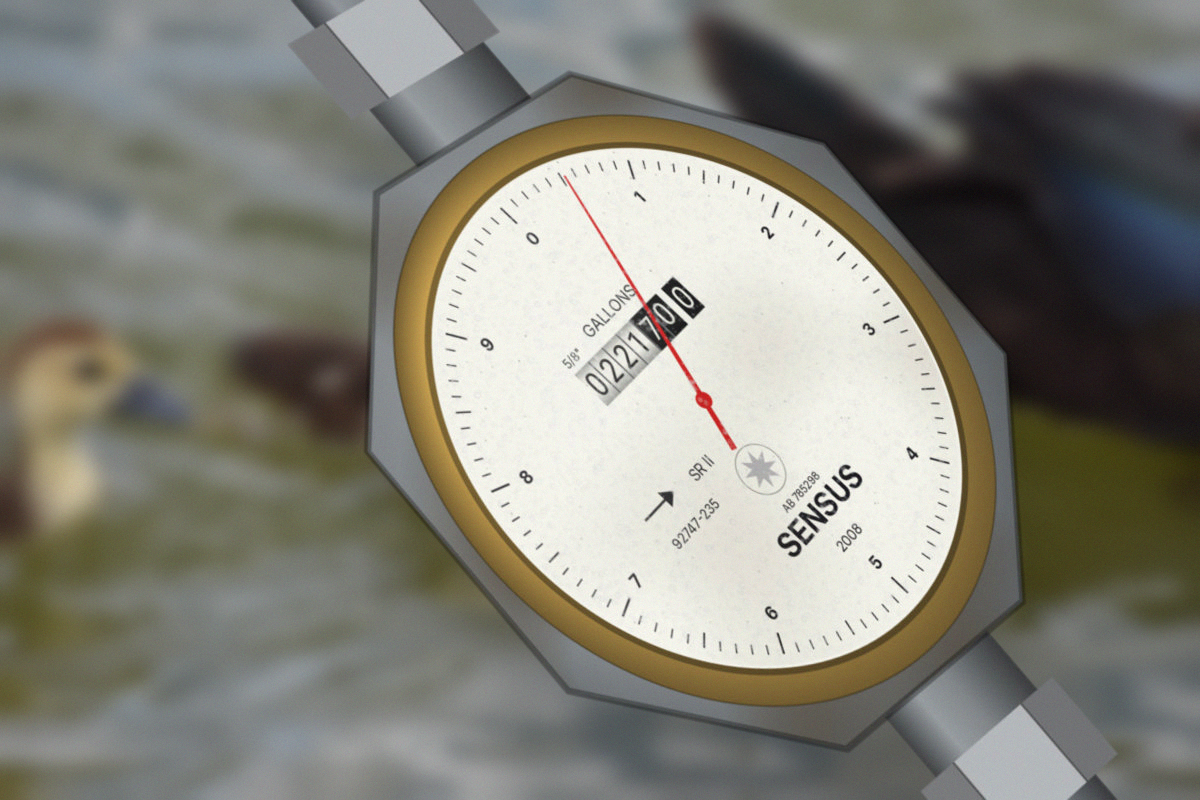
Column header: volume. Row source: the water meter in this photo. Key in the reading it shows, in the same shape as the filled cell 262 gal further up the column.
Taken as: 221700.5 gal
